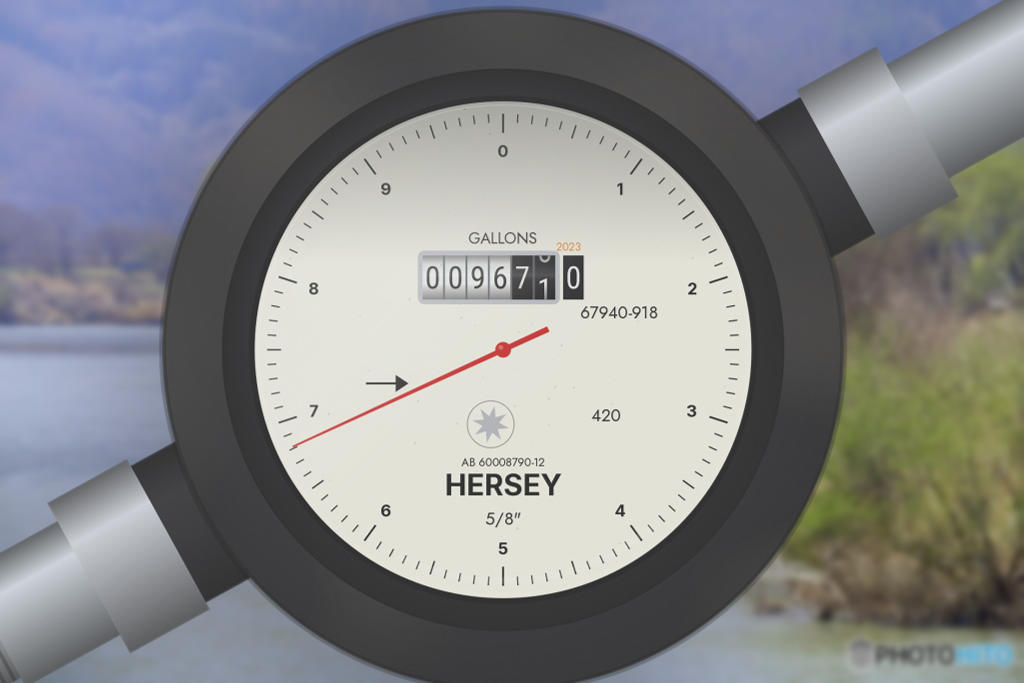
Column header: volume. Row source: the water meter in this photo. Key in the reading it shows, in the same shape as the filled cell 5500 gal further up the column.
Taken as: 96706.8 gal
